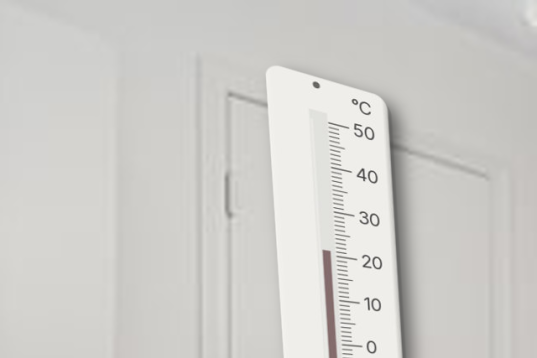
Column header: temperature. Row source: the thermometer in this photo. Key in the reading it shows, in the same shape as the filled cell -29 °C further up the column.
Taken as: 21 °C
